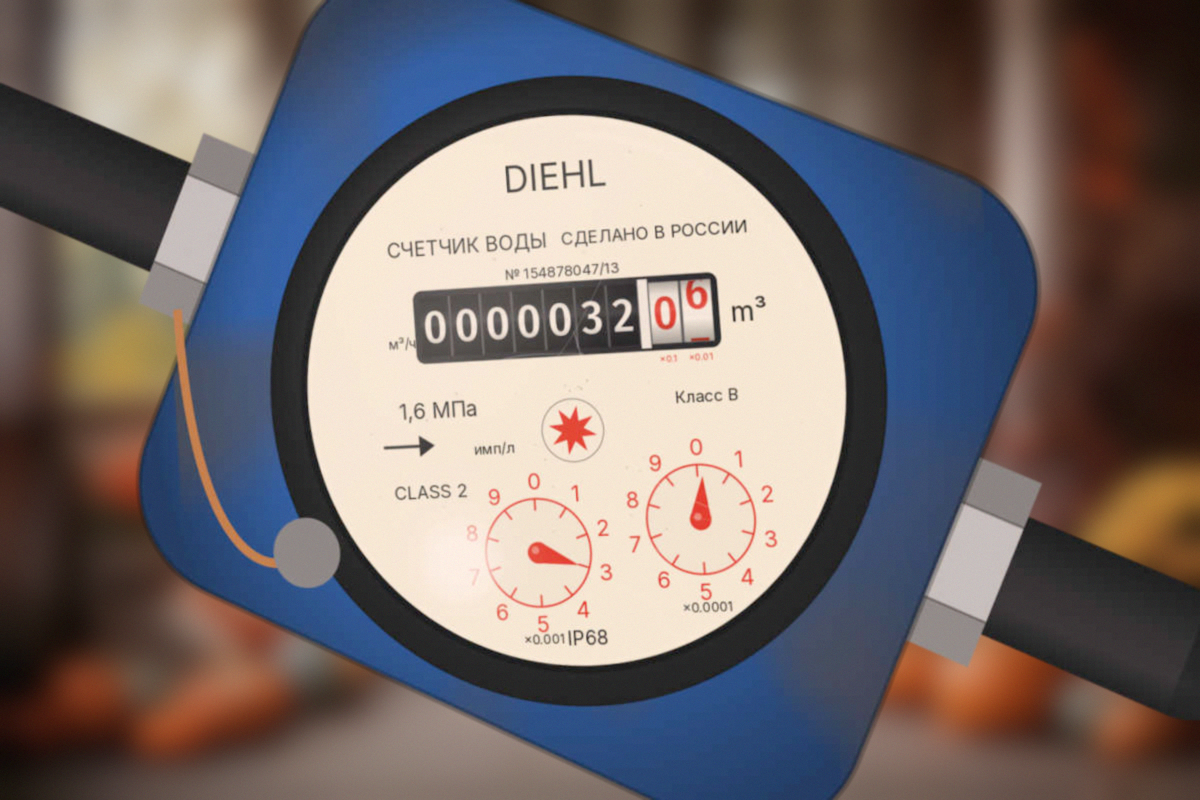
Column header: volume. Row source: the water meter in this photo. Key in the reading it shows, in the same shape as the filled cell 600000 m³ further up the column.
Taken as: 32.0630 m³
